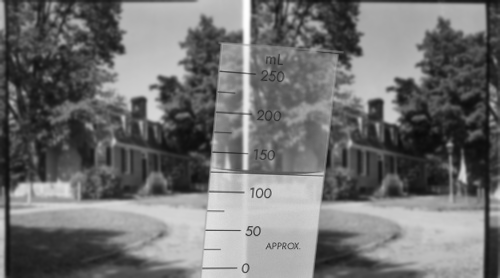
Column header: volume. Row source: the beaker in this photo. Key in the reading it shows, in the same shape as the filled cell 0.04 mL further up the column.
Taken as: 125 mL
